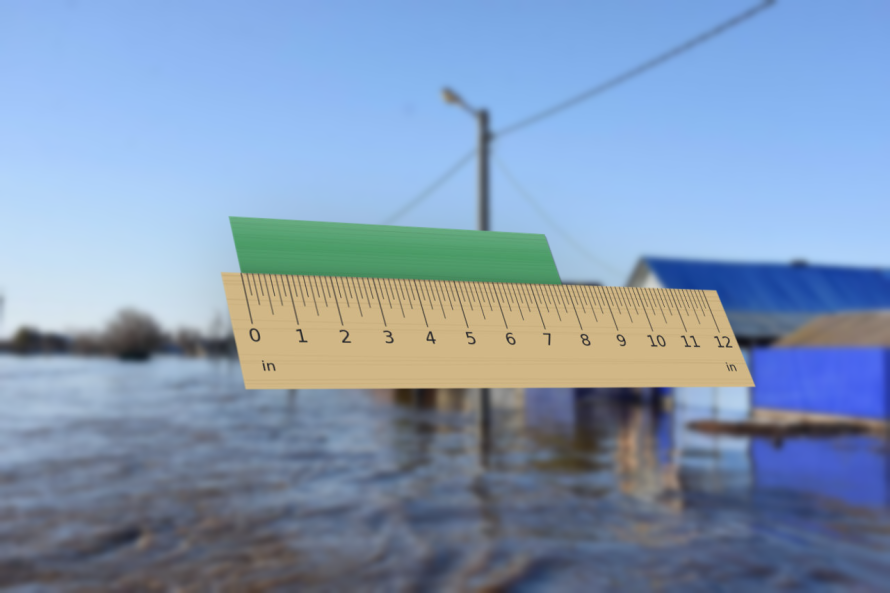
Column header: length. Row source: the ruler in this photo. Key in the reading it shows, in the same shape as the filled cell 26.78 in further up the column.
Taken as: 7.875 in
